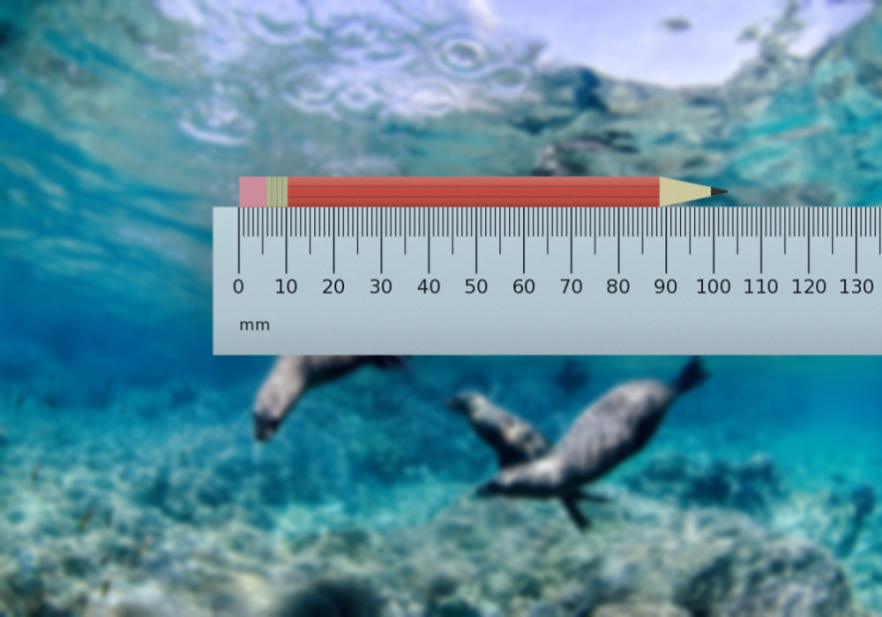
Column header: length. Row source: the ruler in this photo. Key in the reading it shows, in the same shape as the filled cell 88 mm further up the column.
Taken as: 103 mm
